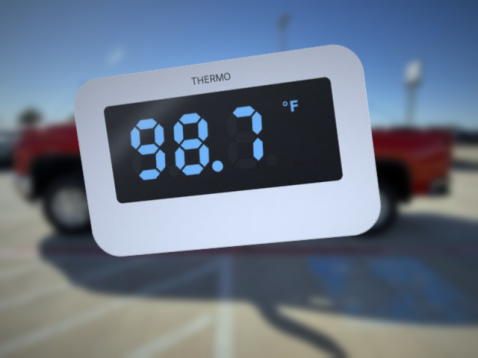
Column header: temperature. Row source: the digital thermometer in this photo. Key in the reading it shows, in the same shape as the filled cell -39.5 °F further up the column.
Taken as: 98.7 °F
